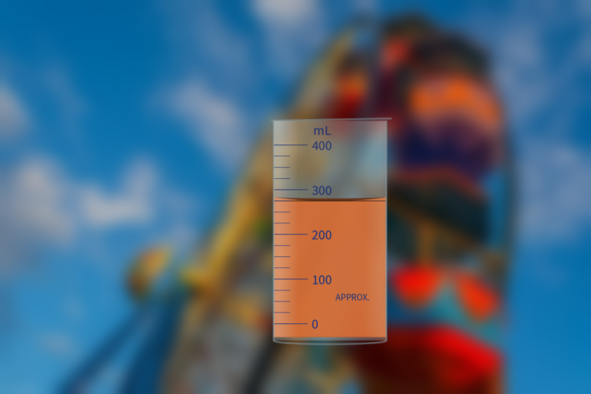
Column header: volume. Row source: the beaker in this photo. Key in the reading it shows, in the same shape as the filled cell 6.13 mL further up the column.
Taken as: 275 mL
